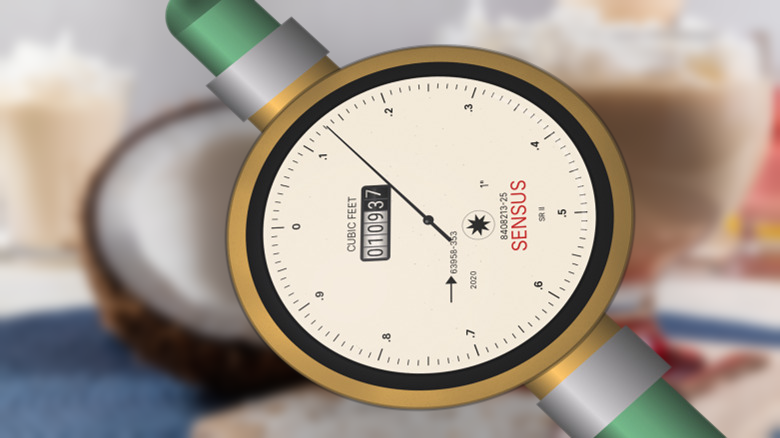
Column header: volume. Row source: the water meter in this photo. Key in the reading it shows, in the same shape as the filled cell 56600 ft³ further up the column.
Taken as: 10937.13 ft³
